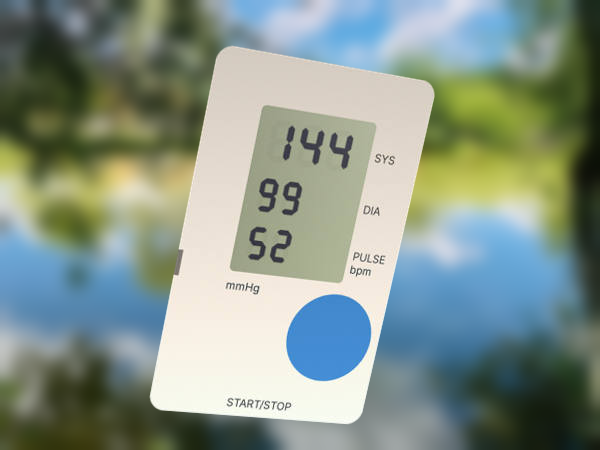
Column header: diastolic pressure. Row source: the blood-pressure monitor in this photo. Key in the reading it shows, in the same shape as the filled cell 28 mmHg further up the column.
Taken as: 99 mmHg
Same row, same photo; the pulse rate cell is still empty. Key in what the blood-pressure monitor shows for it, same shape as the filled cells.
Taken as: 52 bpm
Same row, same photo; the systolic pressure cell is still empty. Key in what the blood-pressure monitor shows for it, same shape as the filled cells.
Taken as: 144 mmHg
